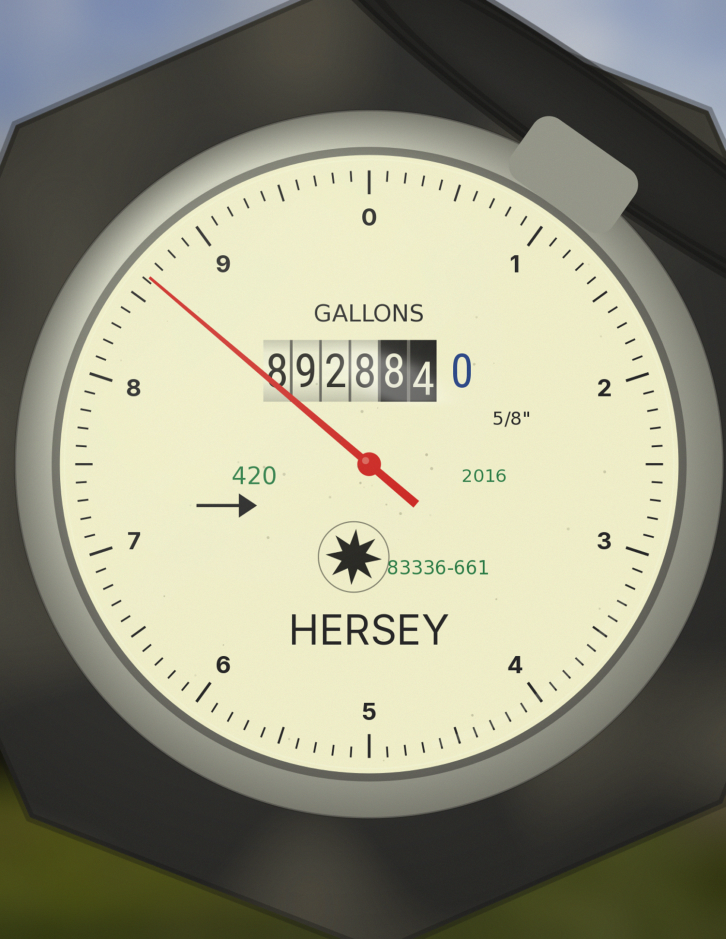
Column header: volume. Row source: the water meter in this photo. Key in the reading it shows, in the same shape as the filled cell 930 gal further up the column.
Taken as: 8928838.6 gal
